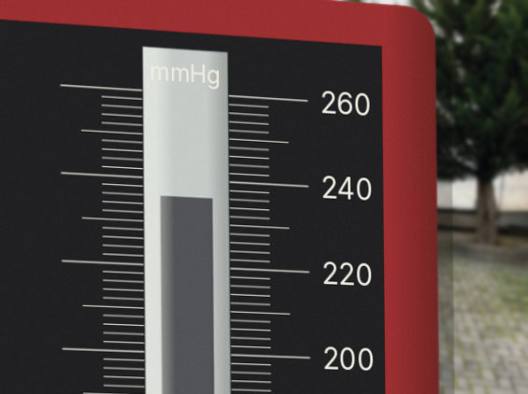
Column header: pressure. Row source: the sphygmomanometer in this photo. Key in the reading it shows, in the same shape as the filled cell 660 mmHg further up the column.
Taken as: 236 mmHg
